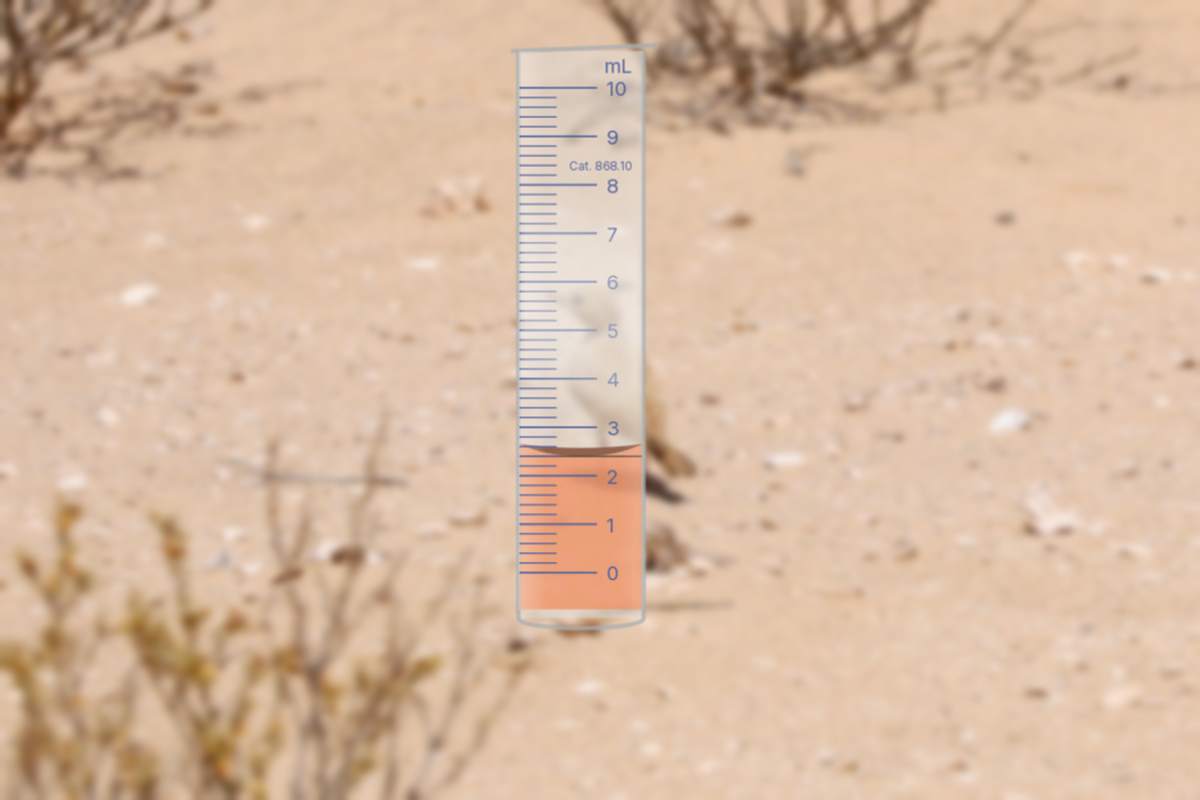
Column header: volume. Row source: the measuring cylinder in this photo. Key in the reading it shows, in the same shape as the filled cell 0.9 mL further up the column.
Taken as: 2.4 mL
